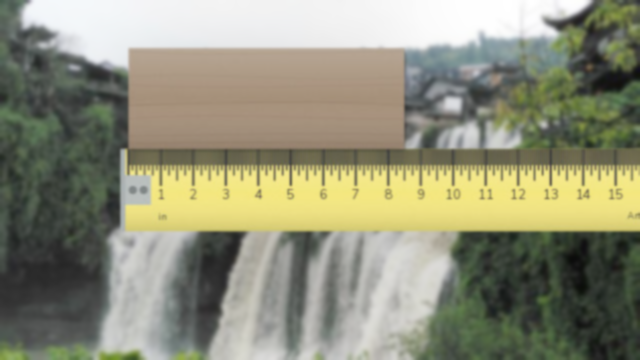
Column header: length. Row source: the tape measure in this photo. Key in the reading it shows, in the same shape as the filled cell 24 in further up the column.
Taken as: 8.5 in
